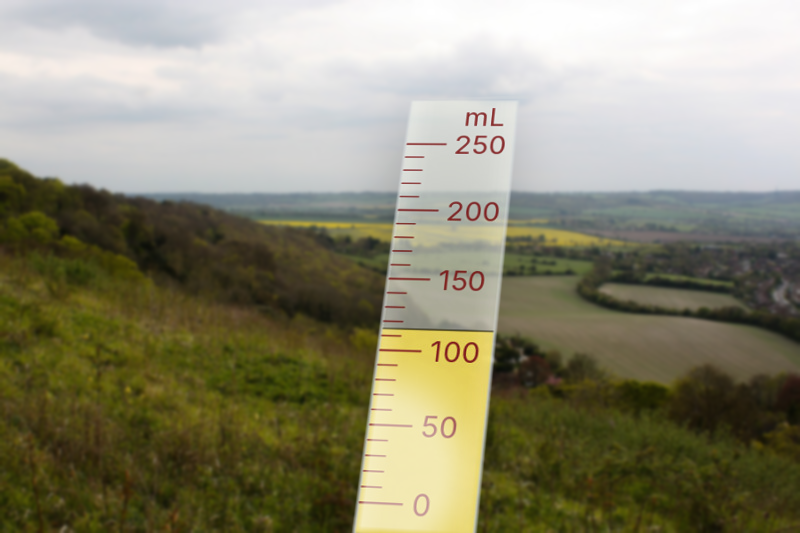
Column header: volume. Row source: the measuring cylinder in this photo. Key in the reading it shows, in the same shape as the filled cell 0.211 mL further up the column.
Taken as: 115 mL
